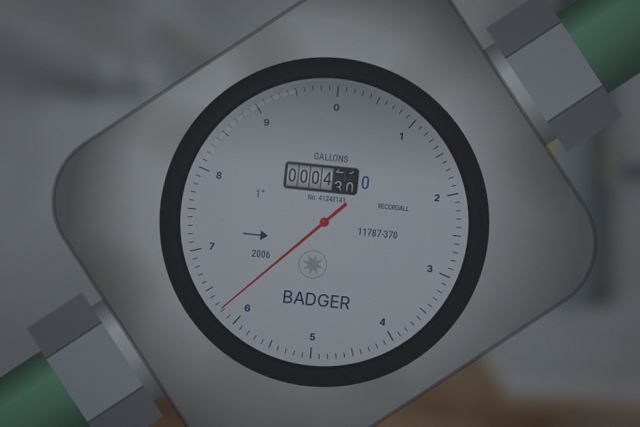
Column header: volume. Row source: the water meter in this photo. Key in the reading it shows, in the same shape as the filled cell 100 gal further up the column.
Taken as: 4296.2 gal
